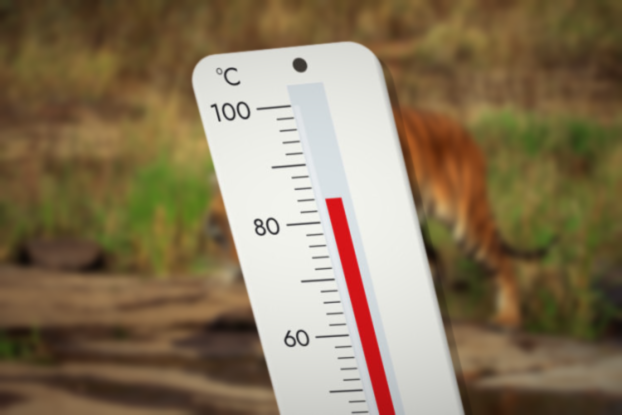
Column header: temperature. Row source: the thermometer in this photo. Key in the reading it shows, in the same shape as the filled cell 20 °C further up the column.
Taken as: 84 °C
